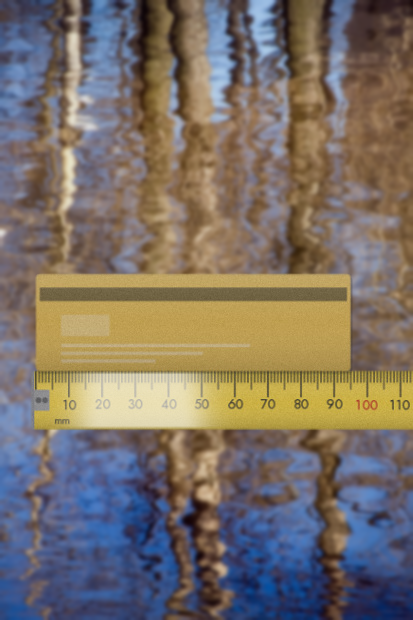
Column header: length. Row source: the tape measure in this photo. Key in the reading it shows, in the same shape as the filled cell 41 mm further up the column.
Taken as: 95 mm
